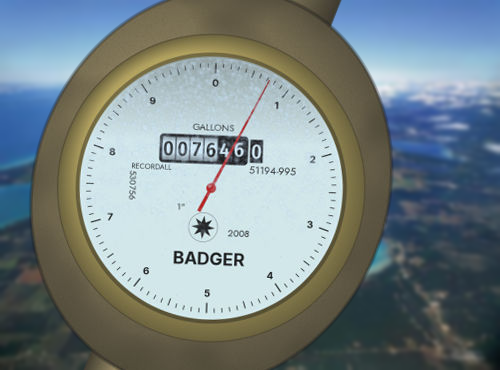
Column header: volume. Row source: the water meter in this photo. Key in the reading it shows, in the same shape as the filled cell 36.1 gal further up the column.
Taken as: 76460.7 gal
